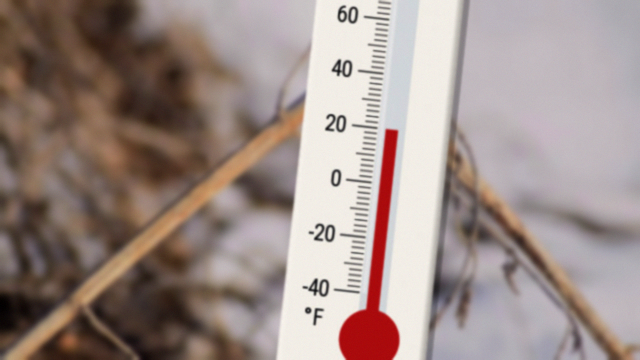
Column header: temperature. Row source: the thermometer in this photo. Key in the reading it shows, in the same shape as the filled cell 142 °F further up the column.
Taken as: 20 °F
